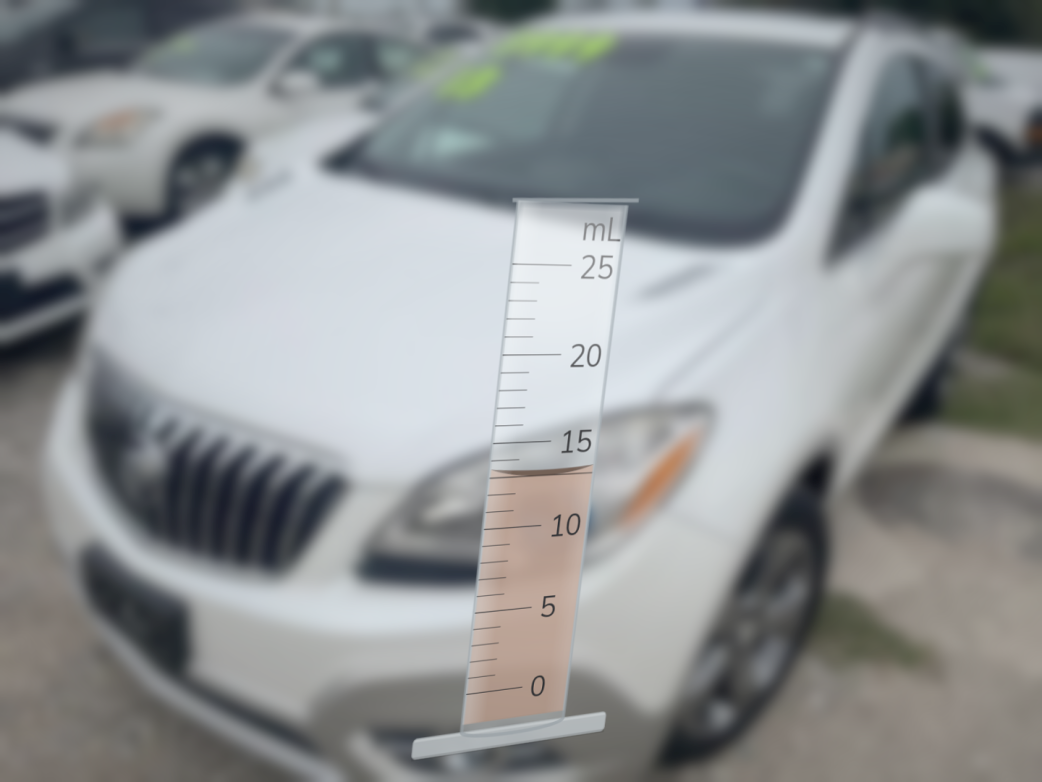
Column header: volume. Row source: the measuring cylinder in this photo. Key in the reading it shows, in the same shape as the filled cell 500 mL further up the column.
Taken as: 13 mL
